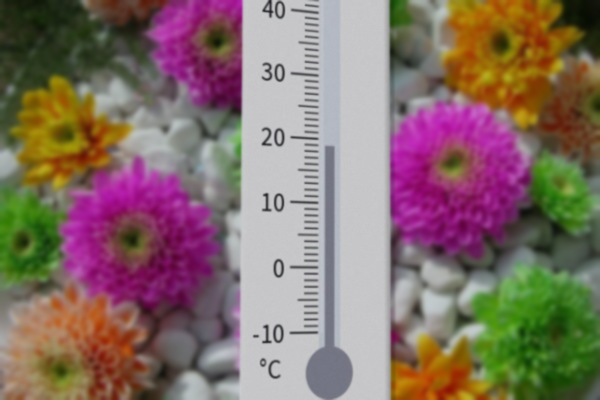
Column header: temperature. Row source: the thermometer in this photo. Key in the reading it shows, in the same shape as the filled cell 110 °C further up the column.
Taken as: 19 °C
